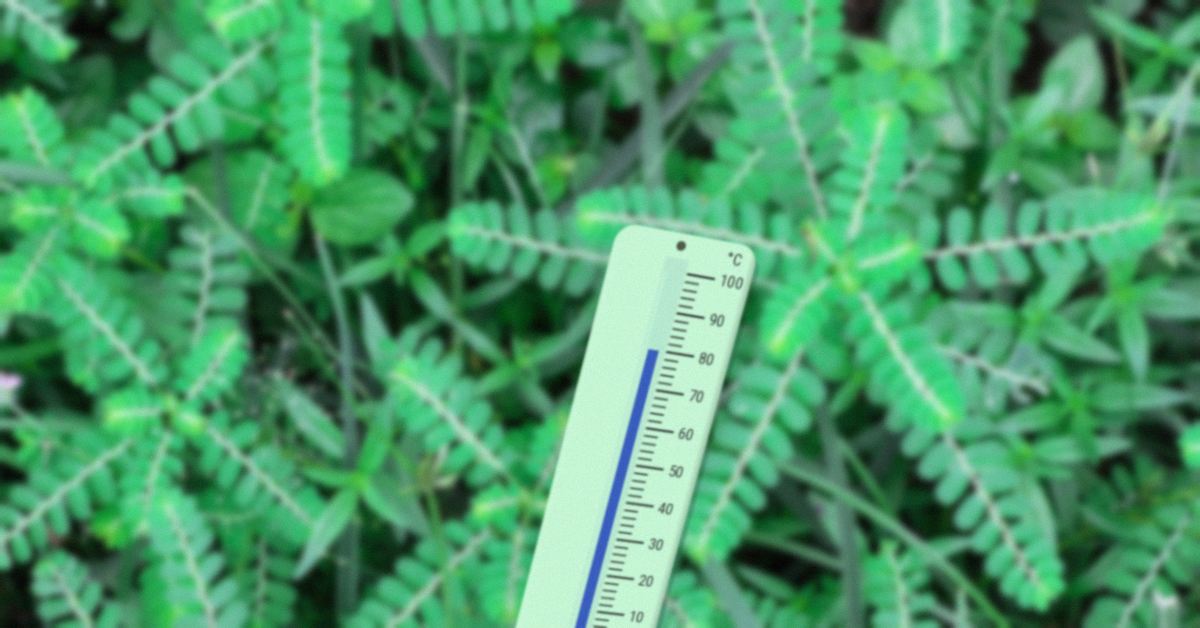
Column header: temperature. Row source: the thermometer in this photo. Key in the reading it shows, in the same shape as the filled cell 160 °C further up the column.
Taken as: 80 °C
